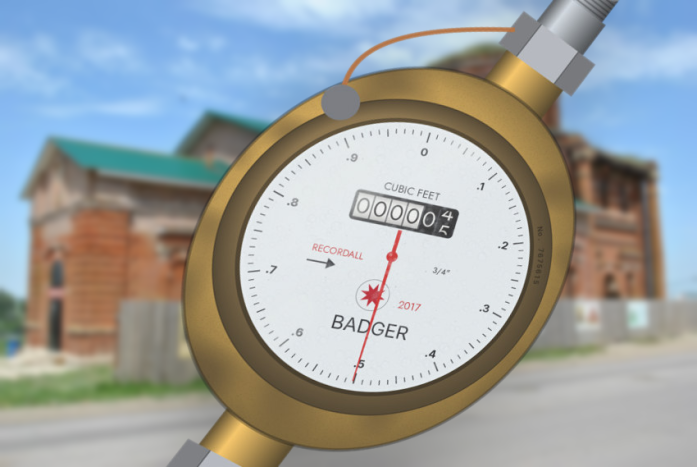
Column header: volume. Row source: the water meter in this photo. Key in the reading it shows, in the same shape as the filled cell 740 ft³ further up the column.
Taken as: 4.50 ft³
